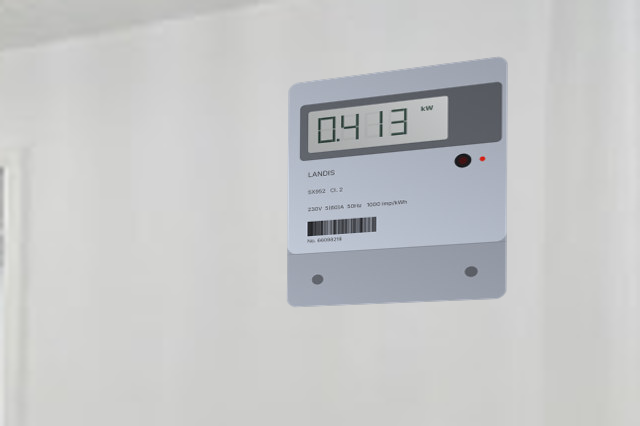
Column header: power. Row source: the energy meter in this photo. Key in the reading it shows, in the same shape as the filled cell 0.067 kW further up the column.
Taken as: 0.413 kW
